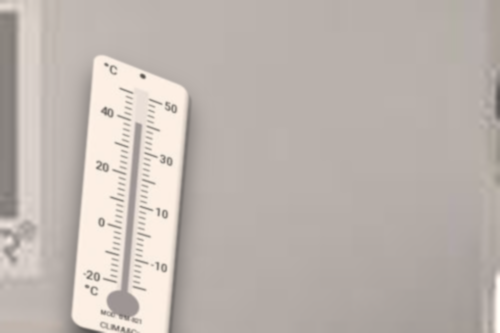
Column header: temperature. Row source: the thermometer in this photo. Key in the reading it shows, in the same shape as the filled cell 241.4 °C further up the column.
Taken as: 40 °C
